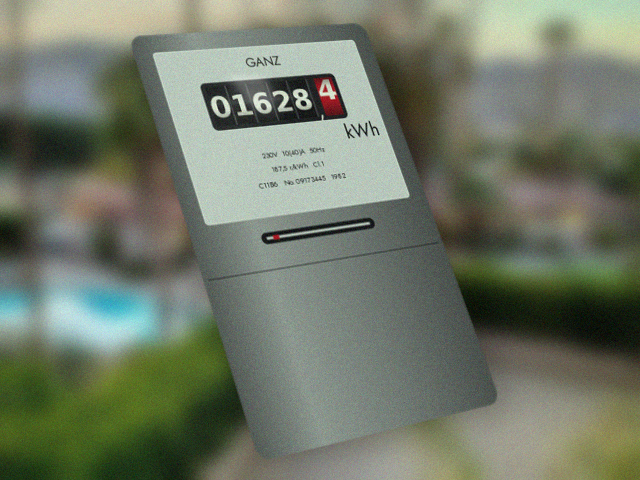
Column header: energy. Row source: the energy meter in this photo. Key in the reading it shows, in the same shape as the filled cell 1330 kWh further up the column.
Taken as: 1628.4 kWh
